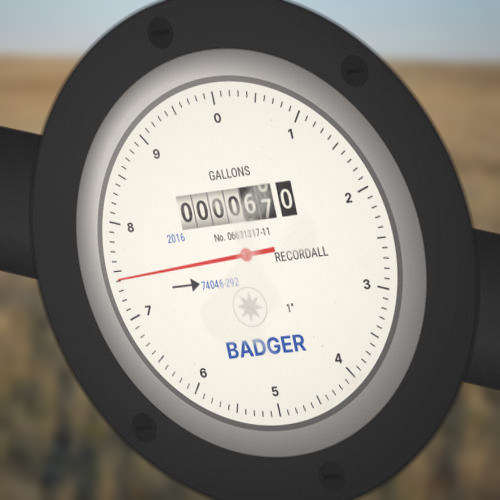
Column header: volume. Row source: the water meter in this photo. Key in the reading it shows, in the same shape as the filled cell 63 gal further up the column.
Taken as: 667.4 gal
